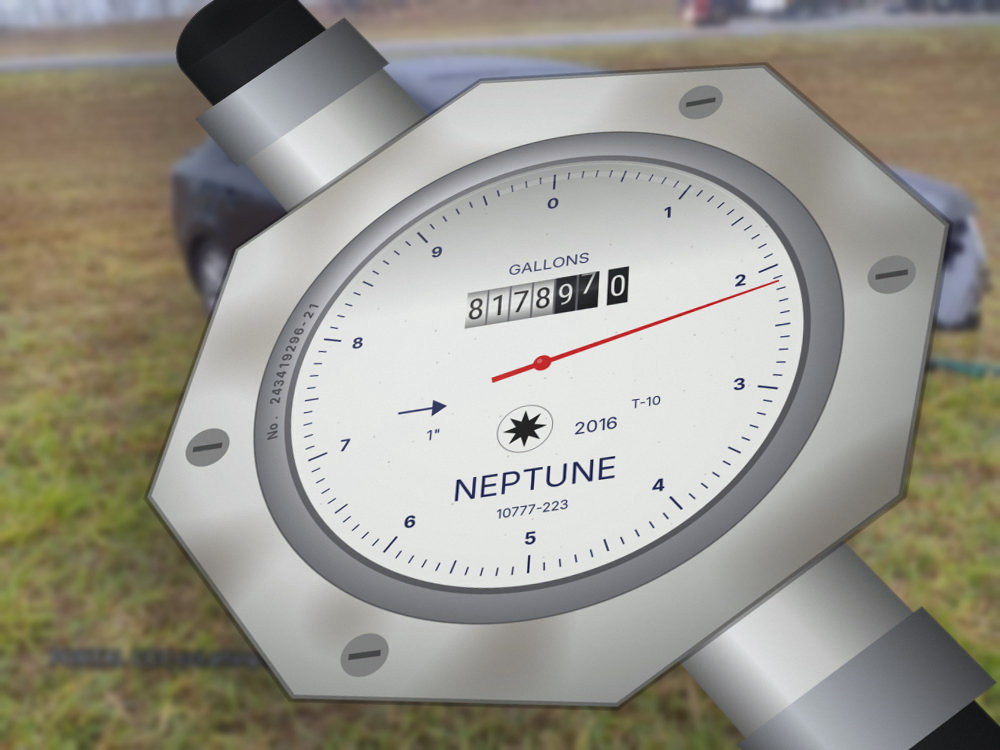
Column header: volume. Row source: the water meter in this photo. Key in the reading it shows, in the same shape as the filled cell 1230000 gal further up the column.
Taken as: 8178972.1 gal
